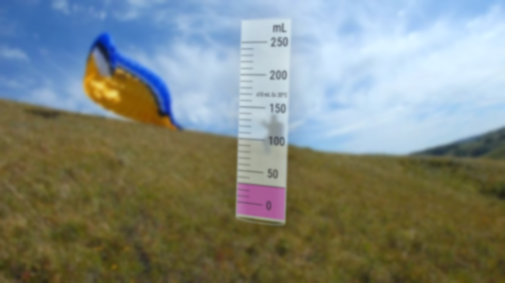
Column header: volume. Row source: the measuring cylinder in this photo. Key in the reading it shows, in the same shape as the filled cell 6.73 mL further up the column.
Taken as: 30 mL
